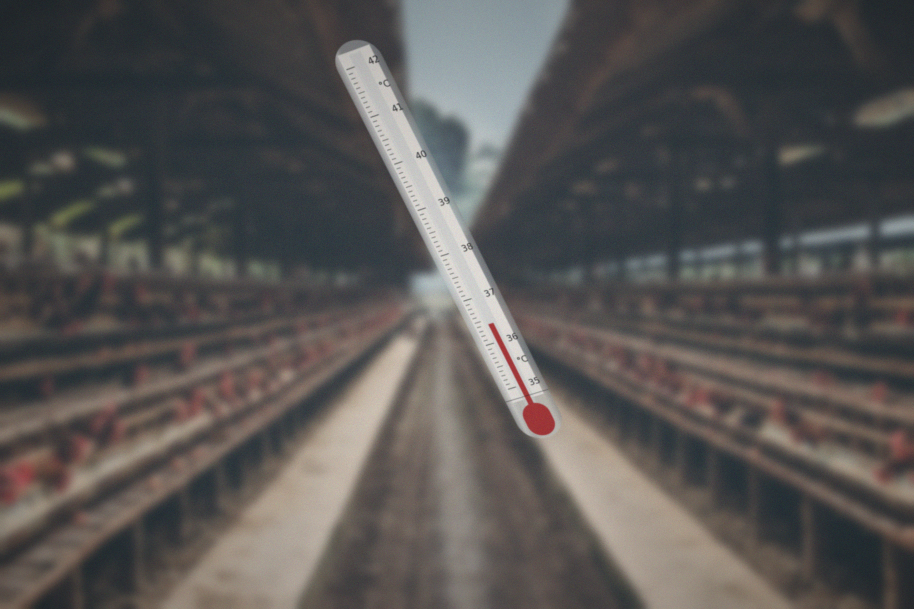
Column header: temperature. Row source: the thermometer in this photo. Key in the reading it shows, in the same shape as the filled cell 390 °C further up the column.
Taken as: 36.4 °C
